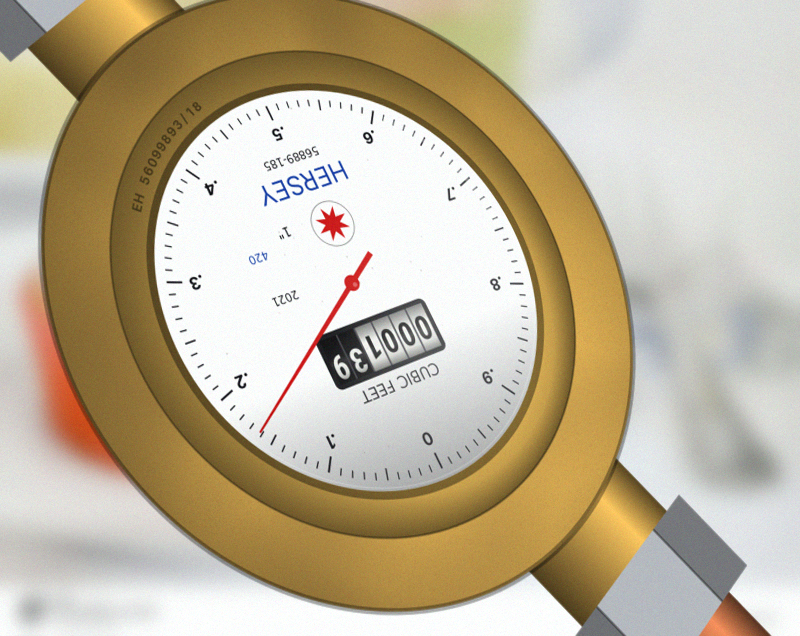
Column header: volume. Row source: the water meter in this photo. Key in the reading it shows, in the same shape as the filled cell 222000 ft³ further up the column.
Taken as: 139.16 ft³
